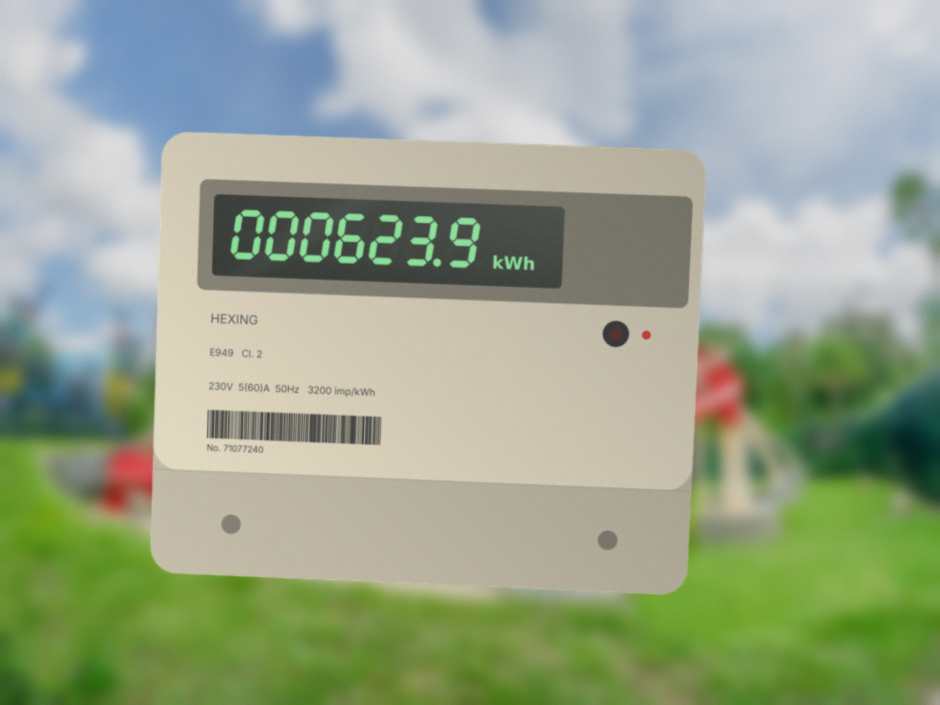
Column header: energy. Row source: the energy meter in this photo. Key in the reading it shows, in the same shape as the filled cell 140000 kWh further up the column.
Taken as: 623.9 kWh
